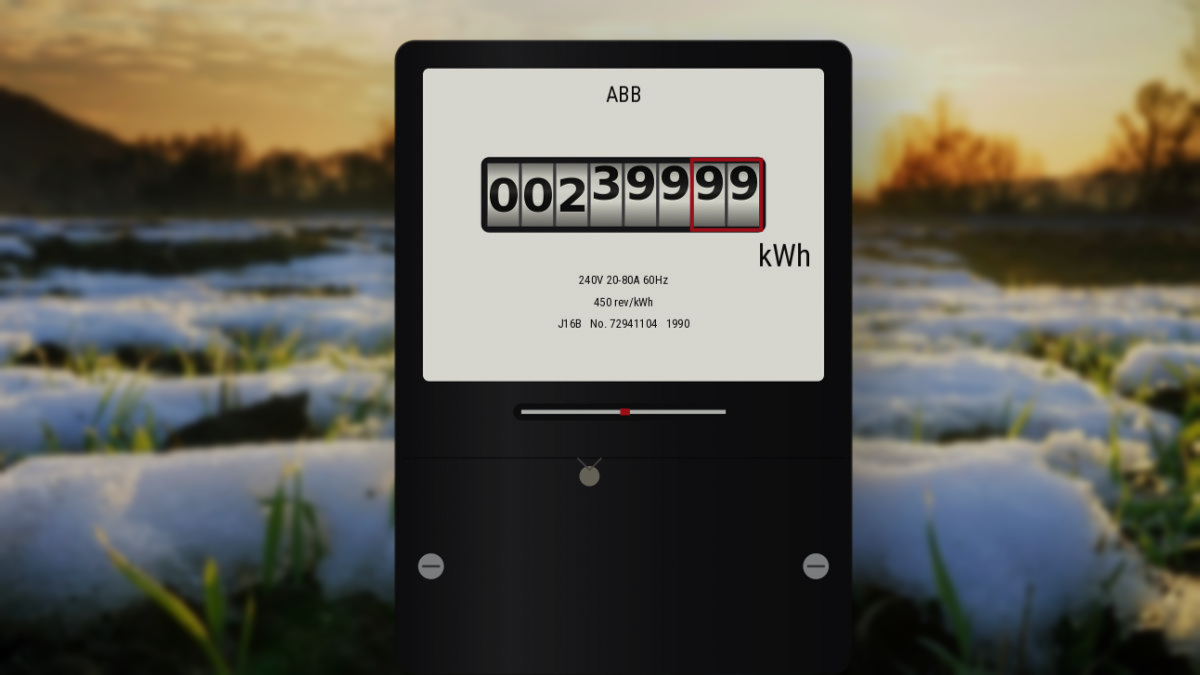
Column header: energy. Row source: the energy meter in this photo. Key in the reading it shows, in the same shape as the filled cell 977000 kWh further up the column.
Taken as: 2399.99 kWh
